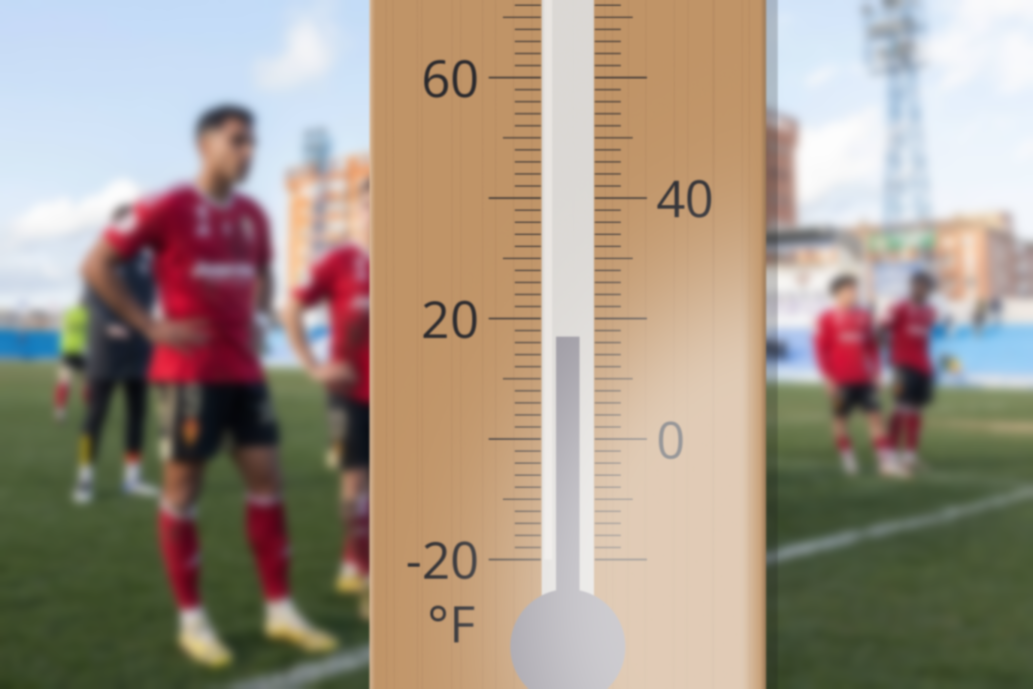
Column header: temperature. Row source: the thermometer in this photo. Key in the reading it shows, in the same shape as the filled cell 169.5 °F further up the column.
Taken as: 17 °F
